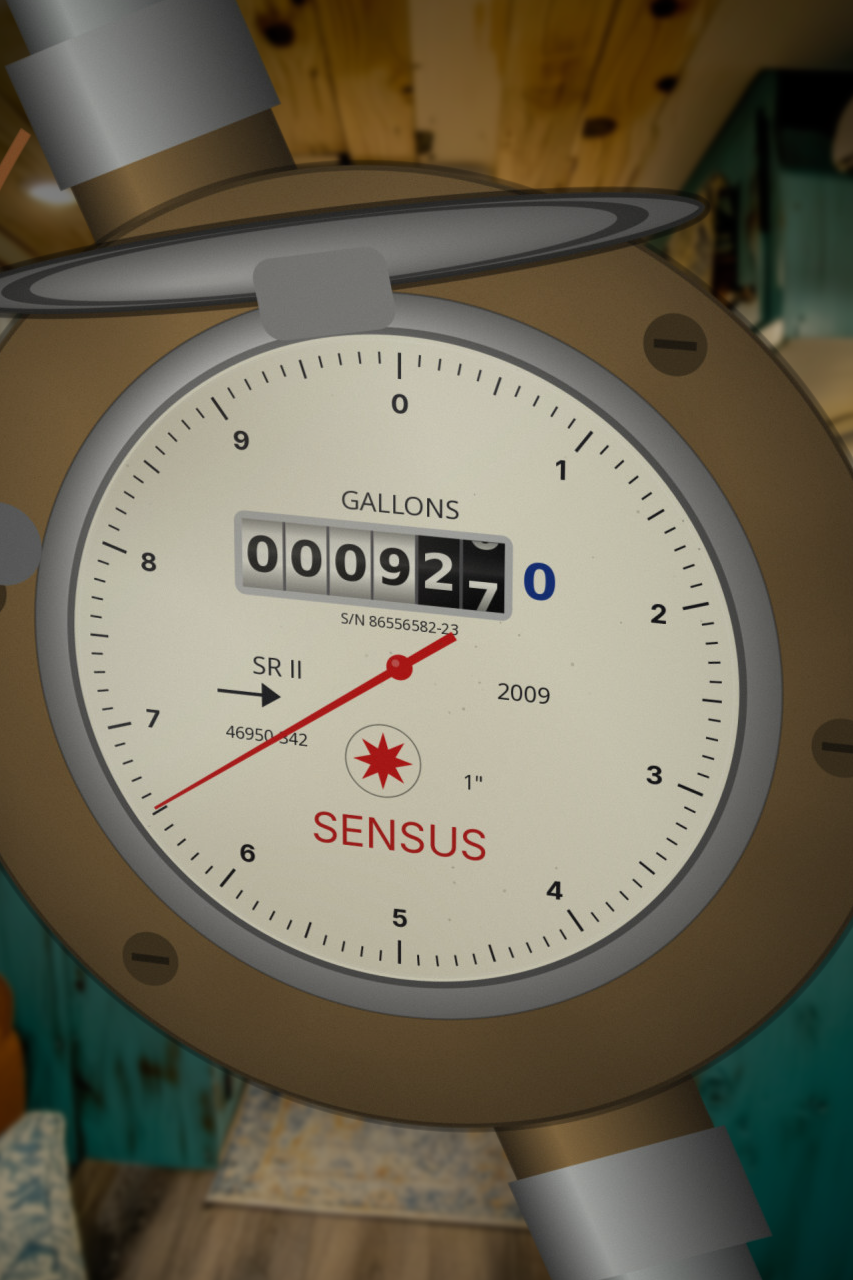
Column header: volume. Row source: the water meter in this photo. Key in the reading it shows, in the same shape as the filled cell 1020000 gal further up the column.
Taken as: 9266.5 gal
